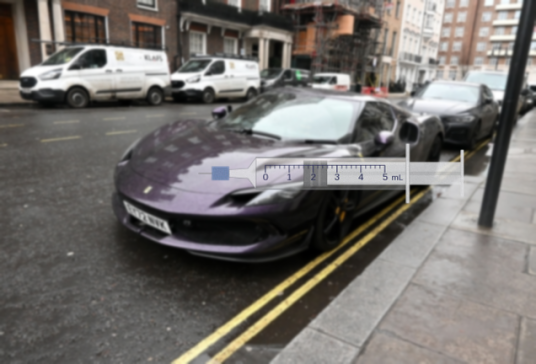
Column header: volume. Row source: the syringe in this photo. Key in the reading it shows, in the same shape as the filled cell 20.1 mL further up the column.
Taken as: 1.6 mL
